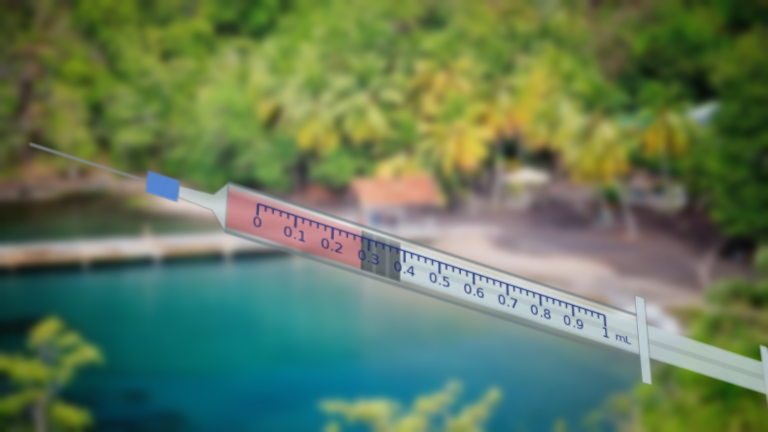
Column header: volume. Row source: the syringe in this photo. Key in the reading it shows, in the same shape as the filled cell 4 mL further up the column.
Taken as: 0.28 mL
